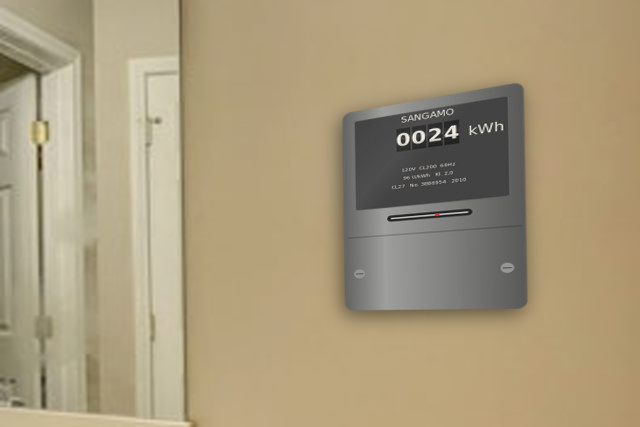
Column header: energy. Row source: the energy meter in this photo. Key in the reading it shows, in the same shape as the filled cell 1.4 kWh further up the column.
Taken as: 24 kWh
